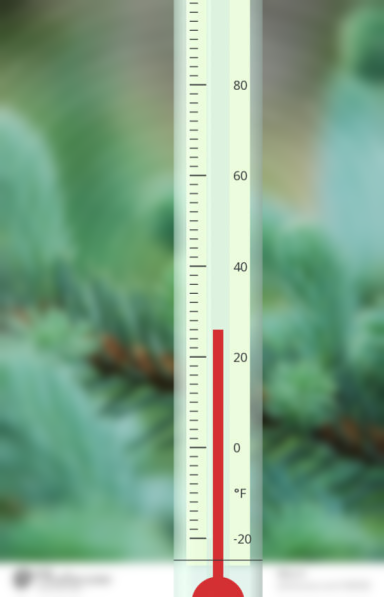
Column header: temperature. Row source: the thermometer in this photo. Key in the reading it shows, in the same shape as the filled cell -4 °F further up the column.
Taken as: 26 °F
